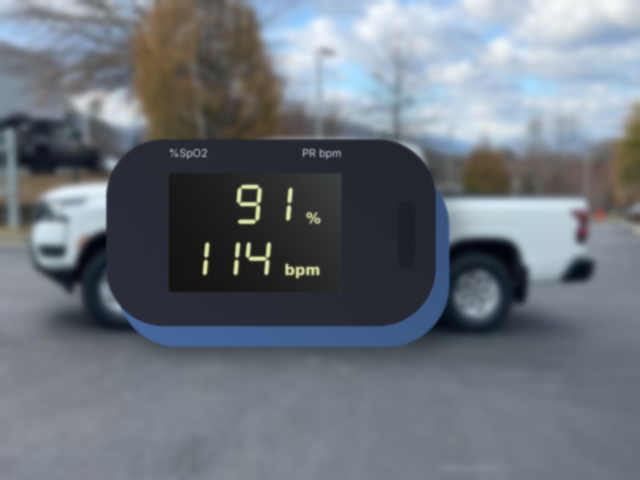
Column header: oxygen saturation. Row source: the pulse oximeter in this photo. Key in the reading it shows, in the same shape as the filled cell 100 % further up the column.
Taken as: 91 %
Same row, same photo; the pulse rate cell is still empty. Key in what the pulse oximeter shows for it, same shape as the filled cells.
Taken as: 114 bpm
